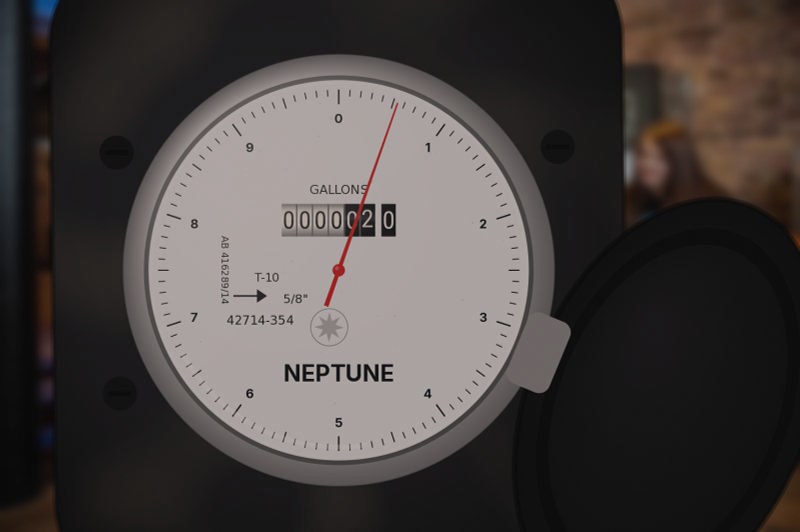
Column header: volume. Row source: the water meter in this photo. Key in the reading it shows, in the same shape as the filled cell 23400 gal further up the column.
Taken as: 20.5 gal
